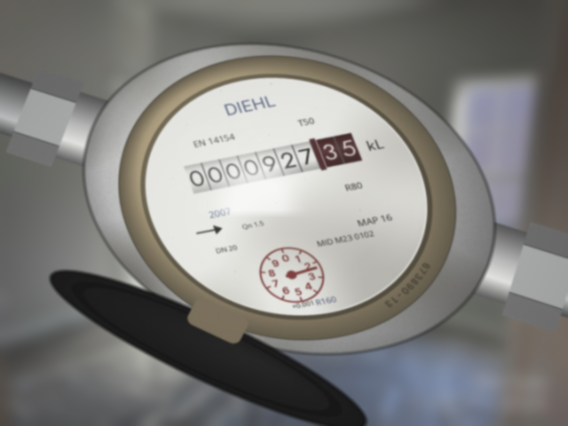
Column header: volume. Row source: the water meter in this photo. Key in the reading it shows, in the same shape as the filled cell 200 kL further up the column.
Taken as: 927.352 kL
